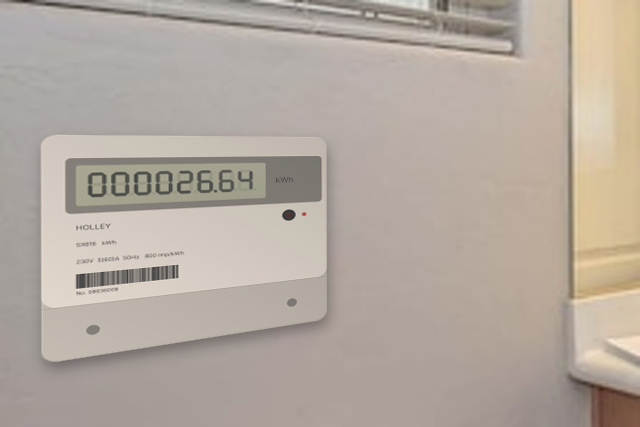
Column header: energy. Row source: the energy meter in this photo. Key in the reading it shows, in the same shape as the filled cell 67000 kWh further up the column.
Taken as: 26.64 kWh
